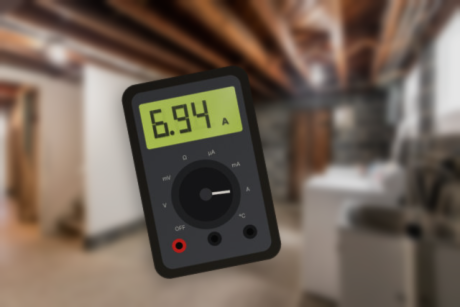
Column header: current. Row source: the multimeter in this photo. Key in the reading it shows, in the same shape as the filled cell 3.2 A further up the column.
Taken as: 6.94 A
